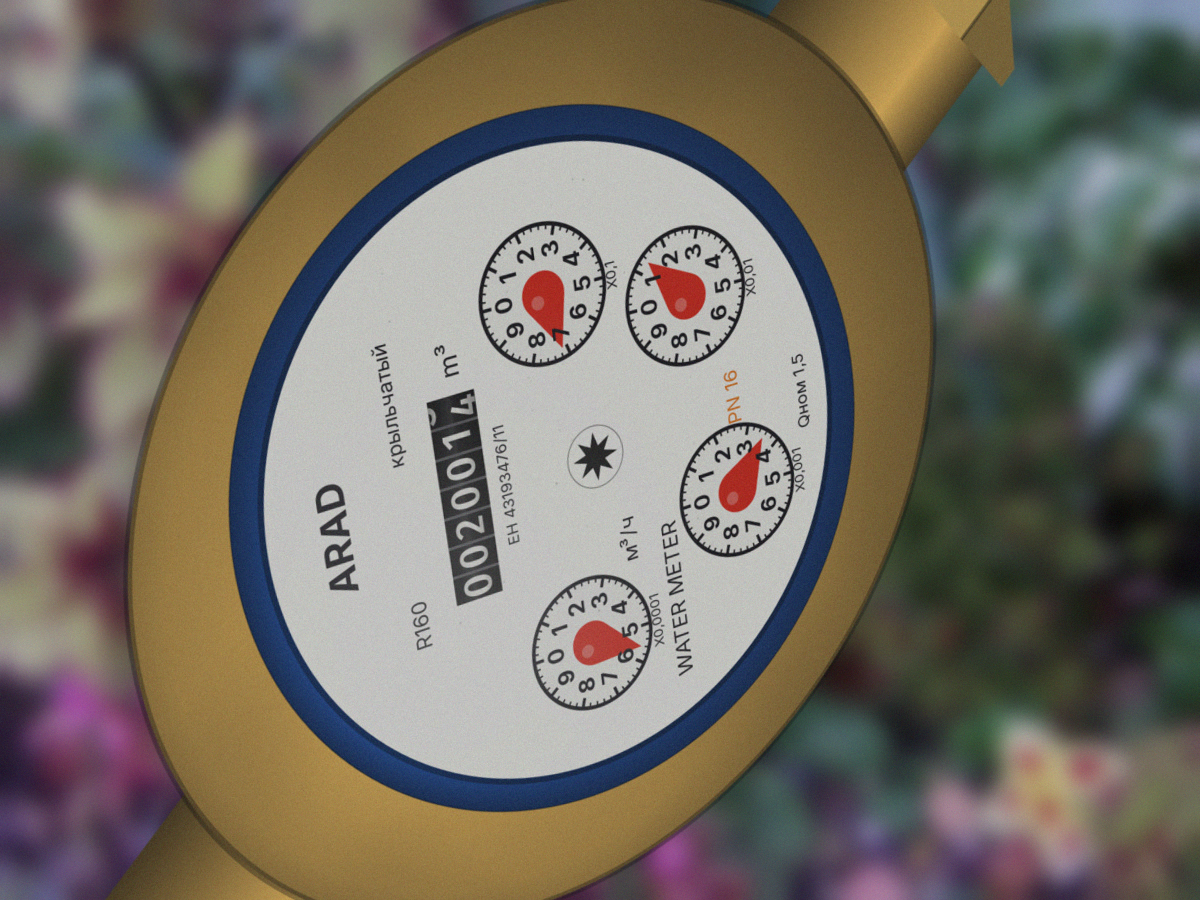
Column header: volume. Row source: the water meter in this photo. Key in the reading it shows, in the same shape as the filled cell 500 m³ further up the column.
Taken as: 20013.7135 m³
